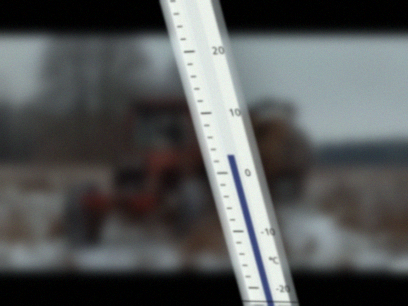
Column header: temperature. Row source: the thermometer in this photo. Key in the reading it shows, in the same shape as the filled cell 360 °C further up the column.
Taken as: 3 °C
